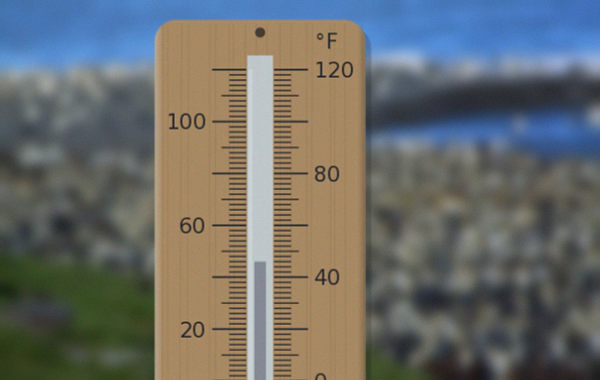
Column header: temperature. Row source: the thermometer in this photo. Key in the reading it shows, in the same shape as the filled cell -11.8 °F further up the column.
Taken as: 46 °F
